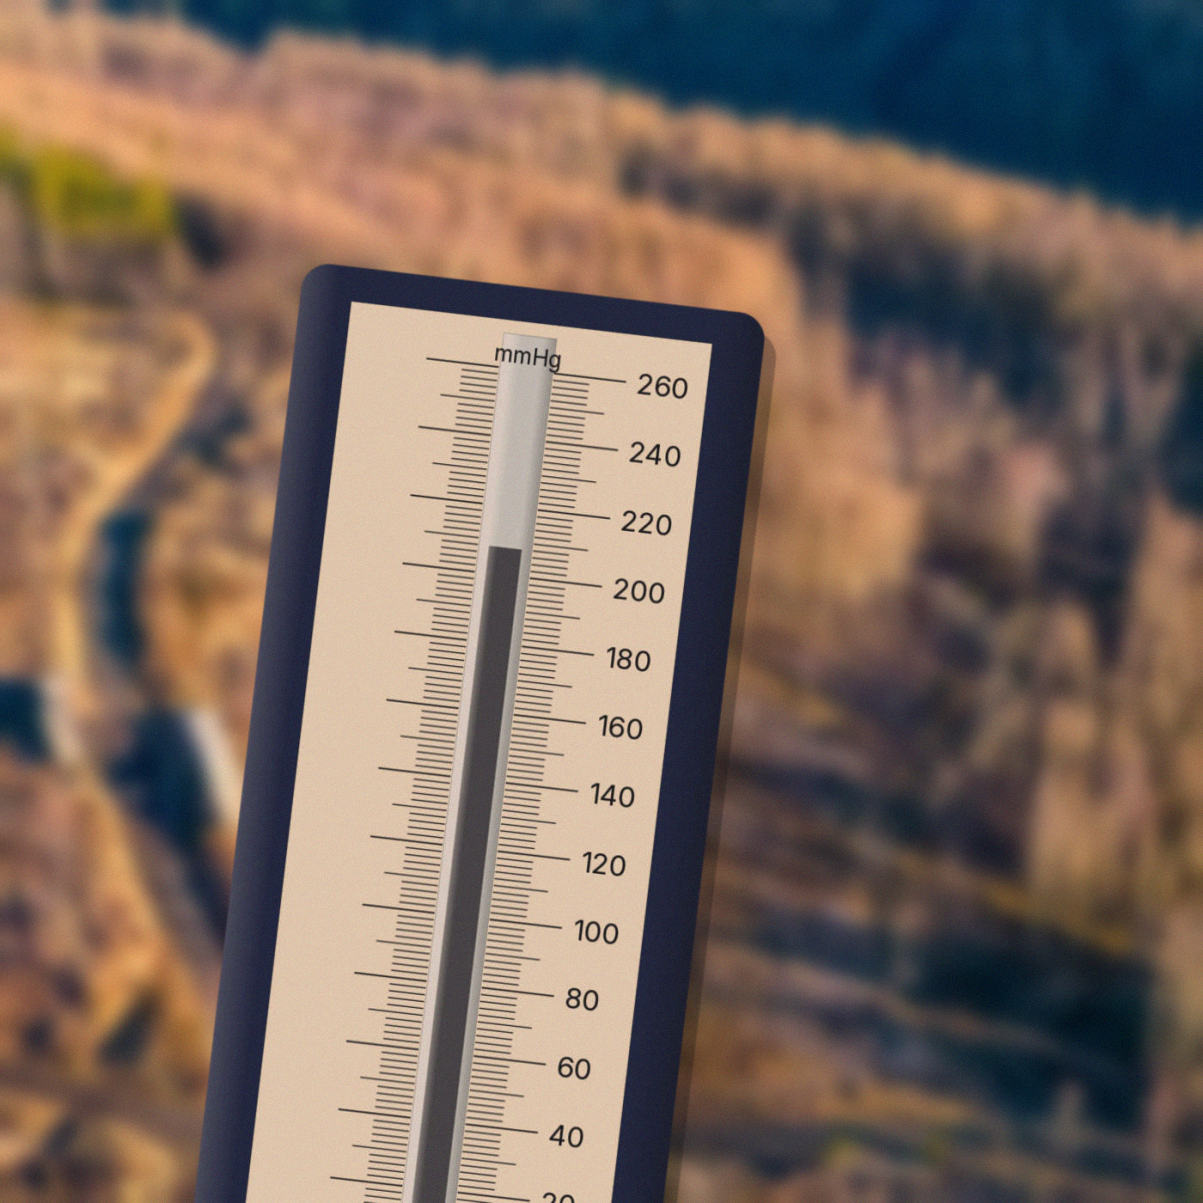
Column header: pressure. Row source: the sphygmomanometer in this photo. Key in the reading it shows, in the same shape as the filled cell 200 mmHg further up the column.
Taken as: 208 mmHg
